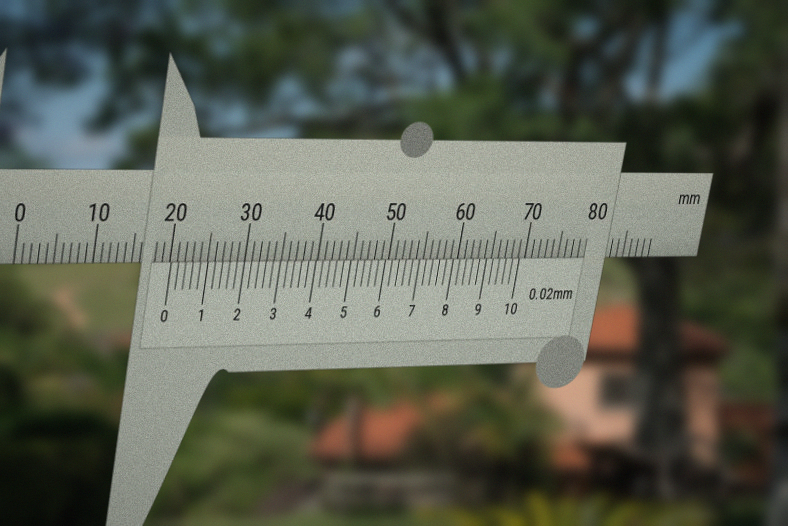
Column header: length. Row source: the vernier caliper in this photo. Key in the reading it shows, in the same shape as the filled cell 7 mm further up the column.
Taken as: 20.2 mm
